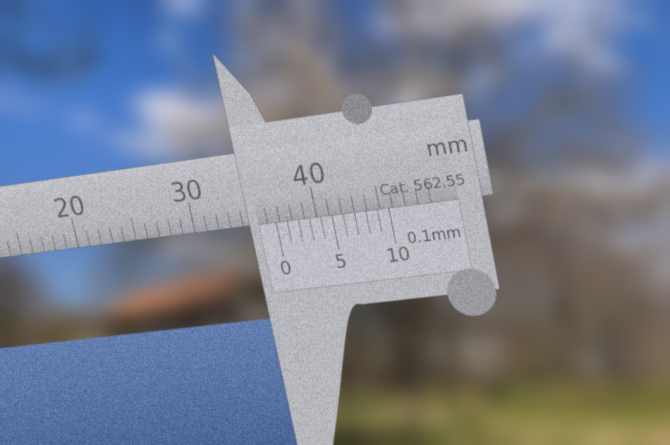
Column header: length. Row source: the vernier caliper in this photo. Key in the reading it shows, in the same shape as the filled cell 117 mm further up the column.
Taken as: 36.7 mm
